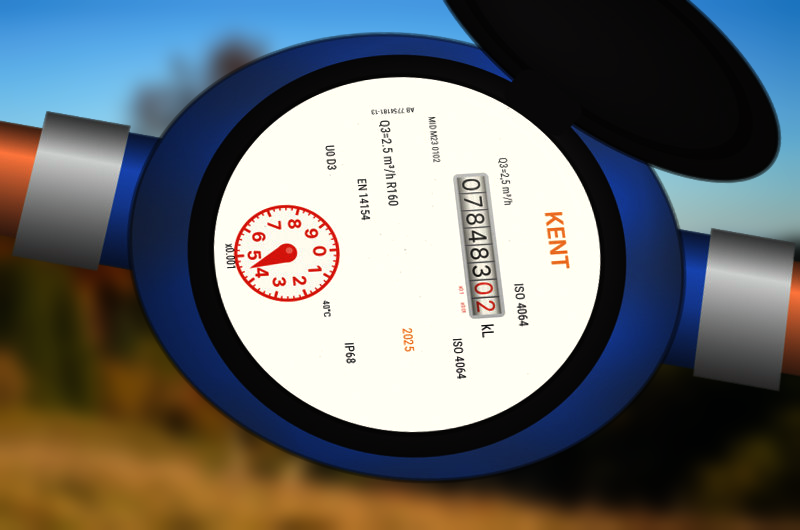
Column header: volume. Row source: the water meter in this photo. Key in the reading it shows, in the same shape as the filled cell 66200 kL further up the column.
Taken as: 78483.024 kL
